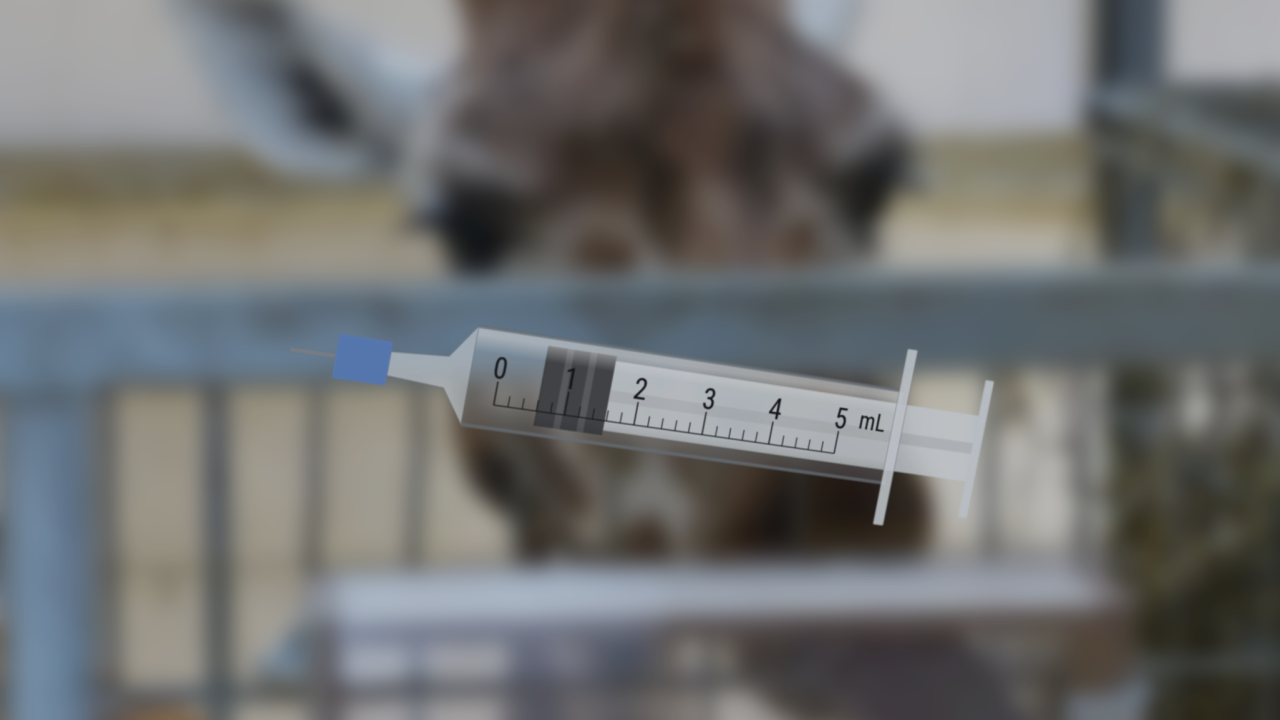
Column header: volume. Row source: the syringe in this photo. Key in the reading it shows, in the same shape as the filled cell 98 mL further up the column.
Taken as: 0.6 mL
